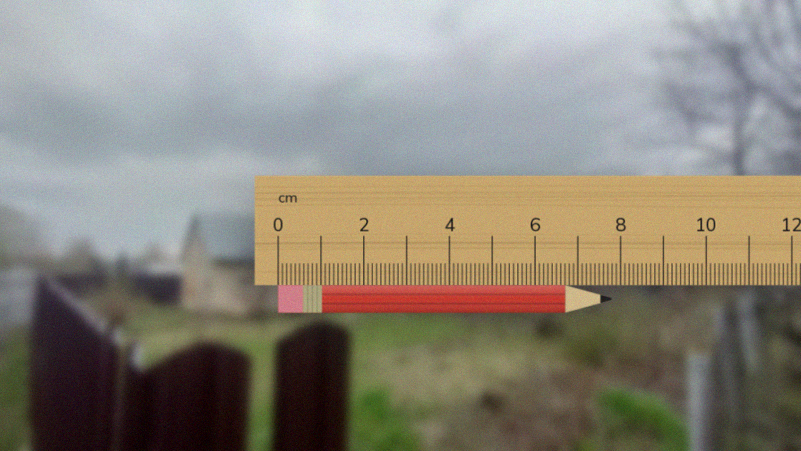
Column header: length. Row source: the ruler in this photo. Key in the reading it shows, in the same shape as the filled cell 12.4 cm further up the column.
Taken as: 7.8 cm
